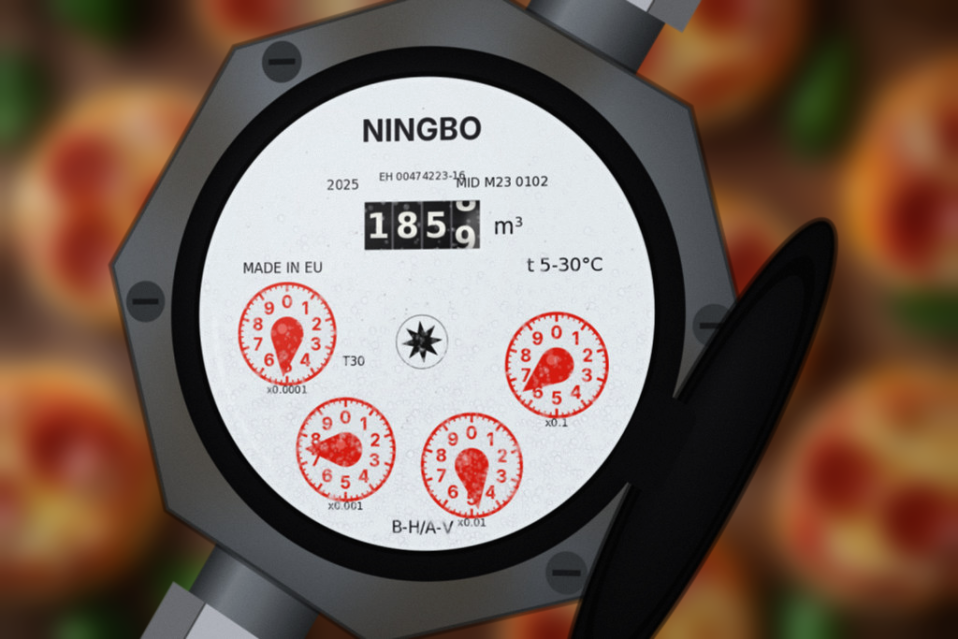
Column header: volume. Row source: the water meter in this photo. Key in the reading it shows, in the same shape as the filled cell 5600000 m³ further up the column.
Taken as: 1858.6475 m³
